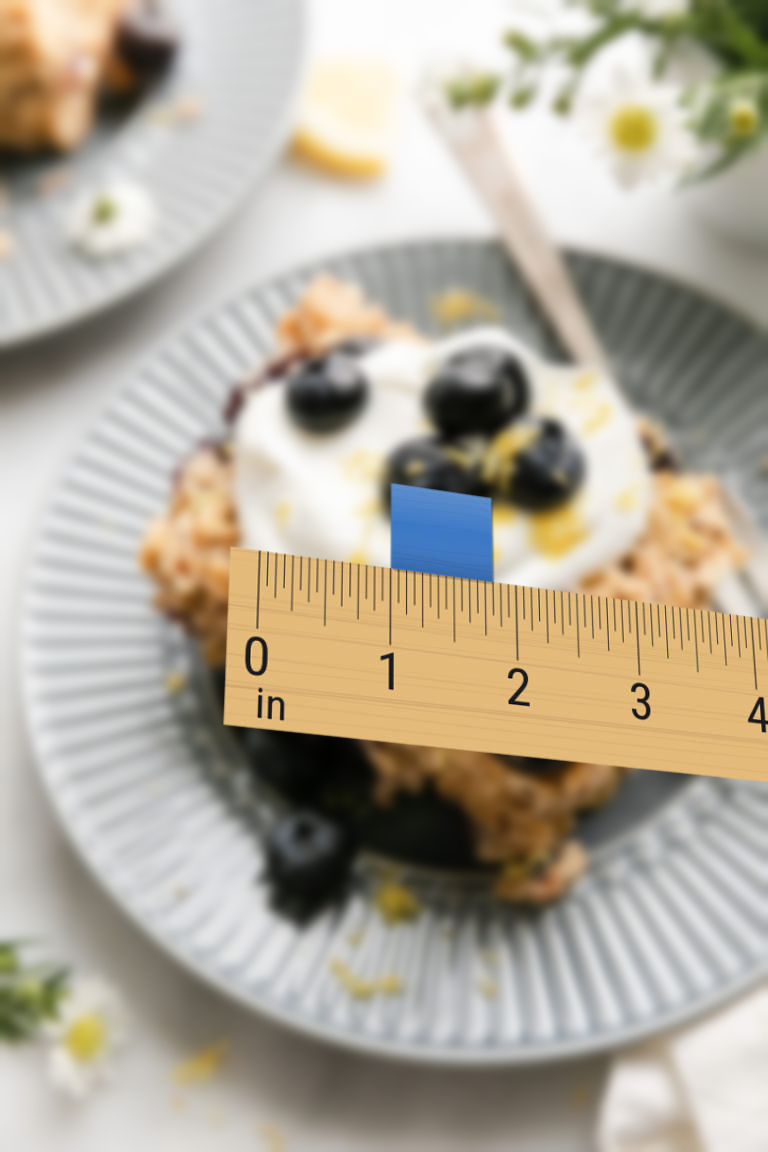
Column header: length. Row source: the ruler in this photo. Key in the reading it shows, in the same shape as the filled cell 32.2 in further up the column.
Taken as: 0.8125 in
